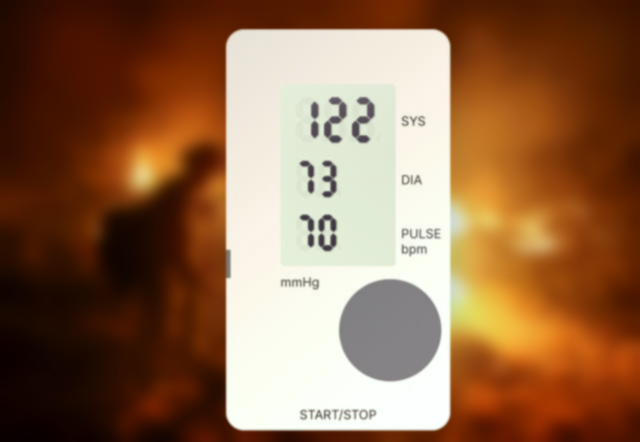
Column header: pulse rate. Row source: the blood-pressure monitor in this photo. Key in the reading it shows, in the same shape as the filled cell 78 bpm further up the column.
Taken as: 70 bpm
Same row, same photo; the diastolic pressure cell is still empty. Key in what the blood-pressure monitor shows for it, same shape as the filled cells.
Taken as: 73 mmHg
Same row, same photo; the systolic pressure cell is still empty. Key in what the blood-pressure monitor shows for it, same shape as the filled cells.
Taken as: 122 mmHg
